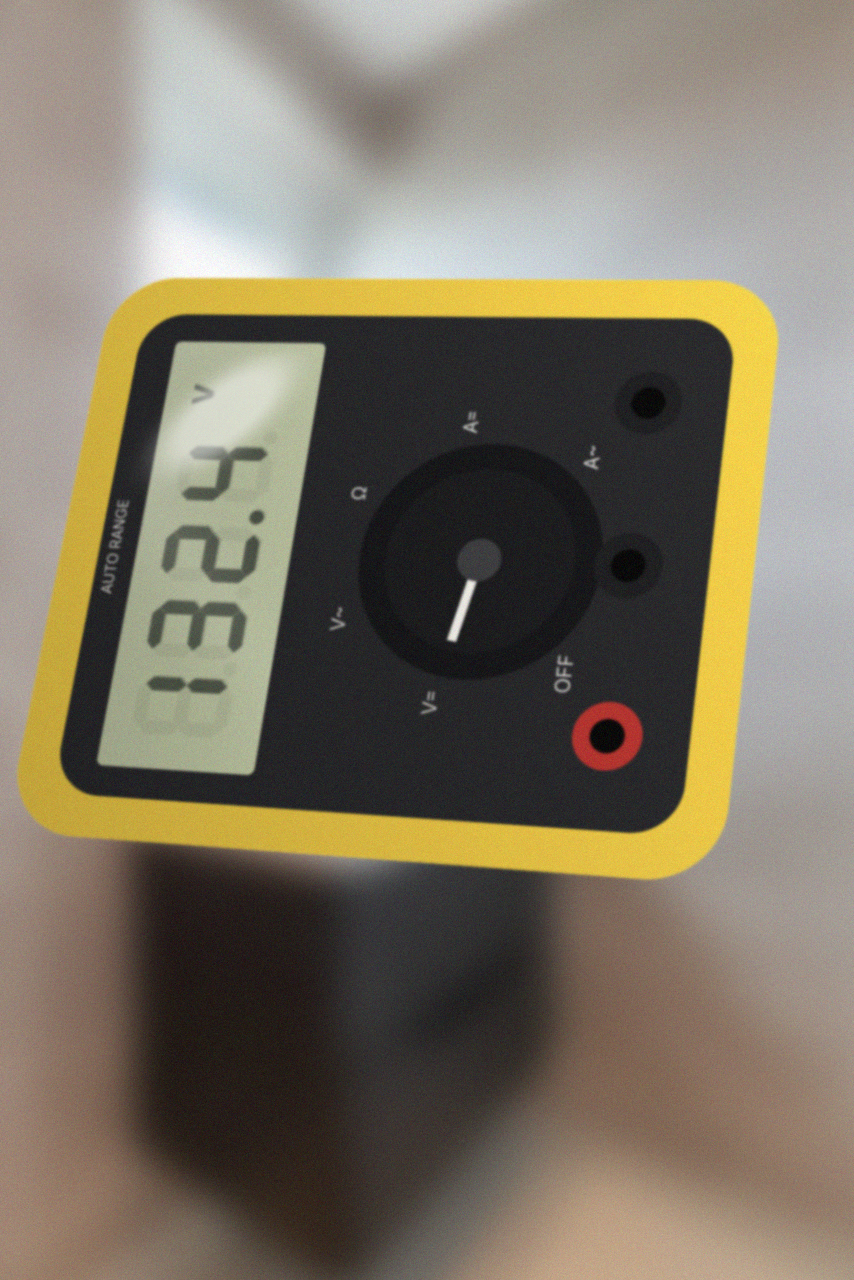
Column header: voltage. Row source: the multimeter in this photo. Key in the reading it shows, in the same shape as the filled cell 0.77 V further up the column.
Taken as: 132.4 V
